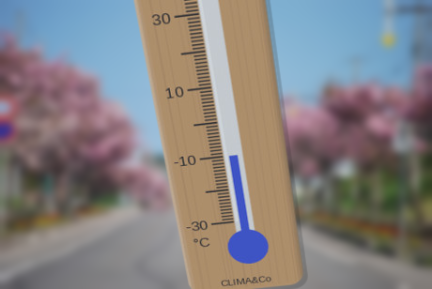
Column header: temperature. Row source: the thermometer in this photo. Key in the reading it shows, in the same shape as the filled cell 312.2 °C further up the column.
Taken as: -10 °C
